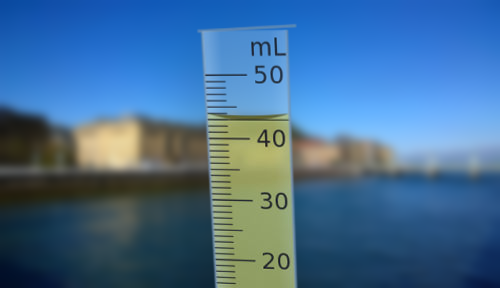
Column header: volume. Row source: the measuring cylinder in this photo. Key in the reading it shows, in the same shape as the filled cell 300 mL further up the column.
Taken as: 43 mL
